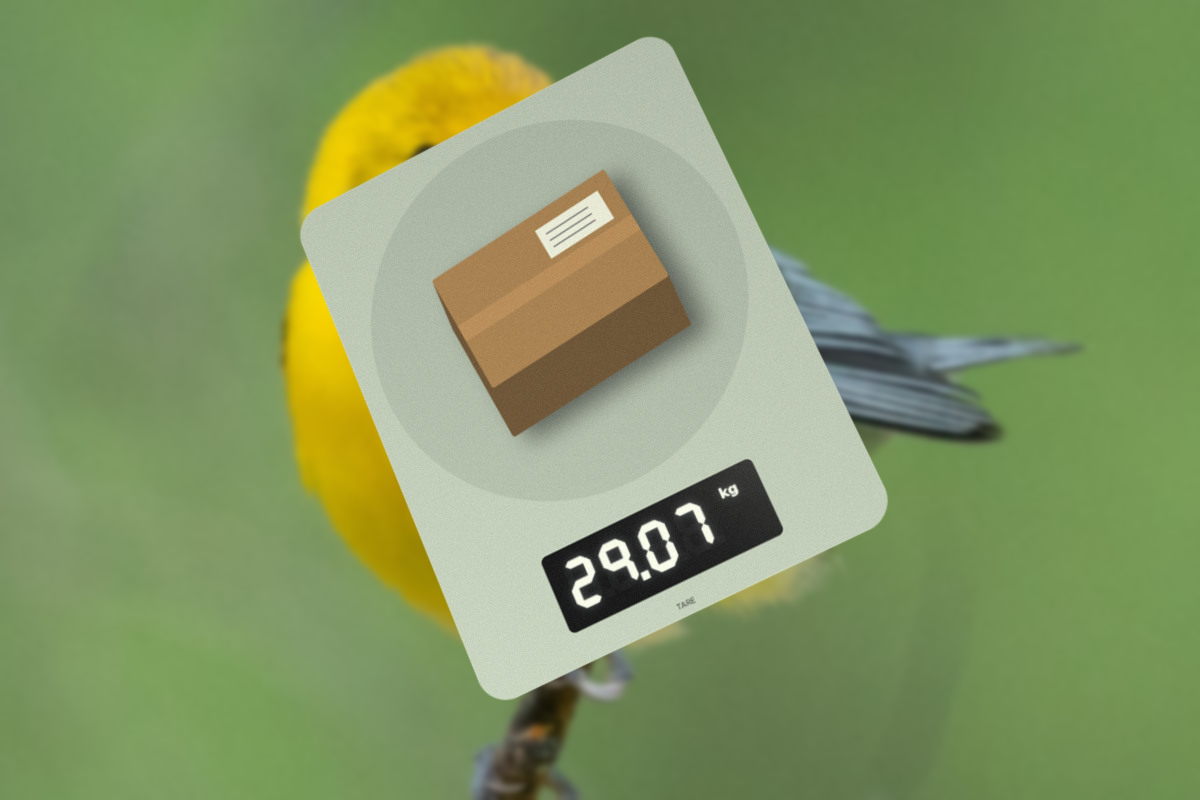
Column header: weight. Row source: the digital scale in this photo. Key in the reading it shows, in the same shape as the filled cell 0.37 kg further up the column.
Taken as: 29.07 kg
